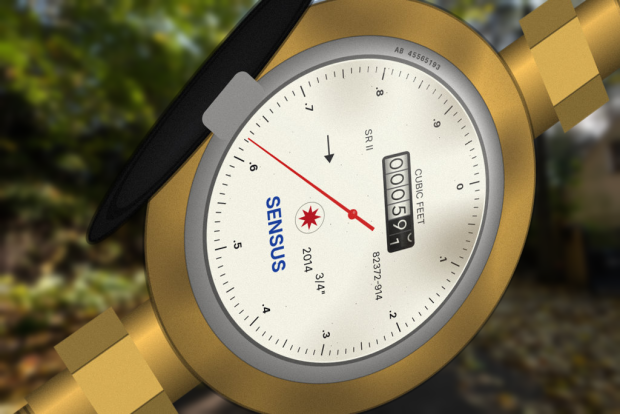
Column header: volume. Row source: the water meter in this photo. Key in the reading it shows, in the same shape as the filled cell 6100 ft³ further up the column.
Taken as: 590.62 ft³
